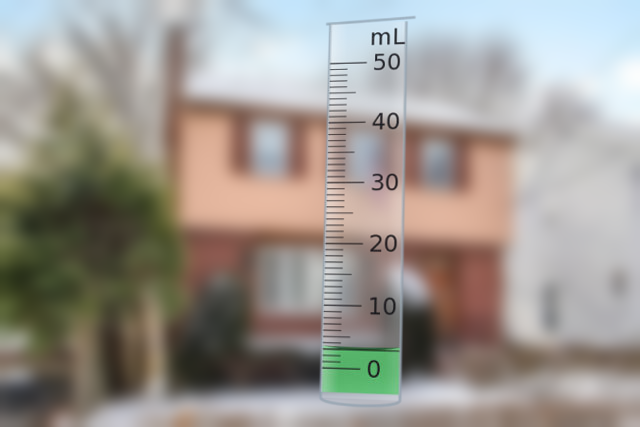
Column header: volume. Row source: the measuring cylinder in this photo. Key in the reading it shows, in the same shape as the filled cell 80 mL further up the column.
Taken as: 3 mL
